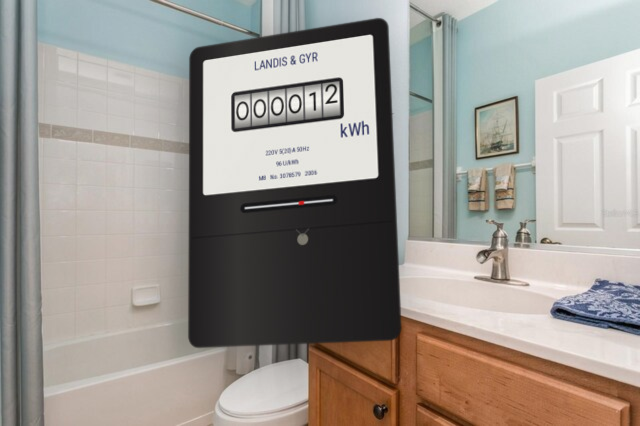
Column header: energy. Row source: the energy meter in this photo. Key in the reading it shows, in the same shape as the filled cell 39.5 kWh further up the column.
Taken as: 12 kWh
